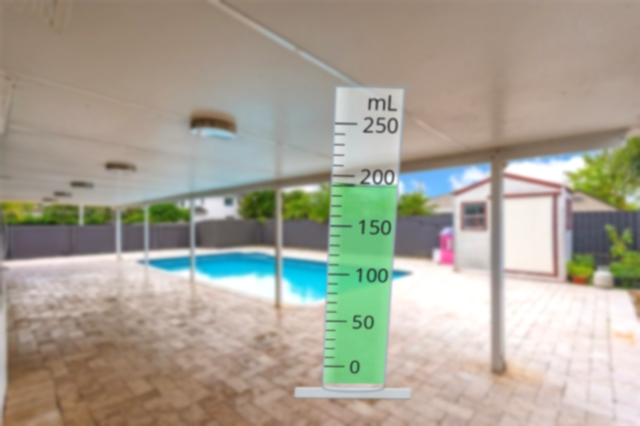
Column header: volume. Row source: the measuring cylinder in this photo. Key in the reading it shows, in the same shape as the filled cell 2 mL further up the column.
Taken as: 190 mL
